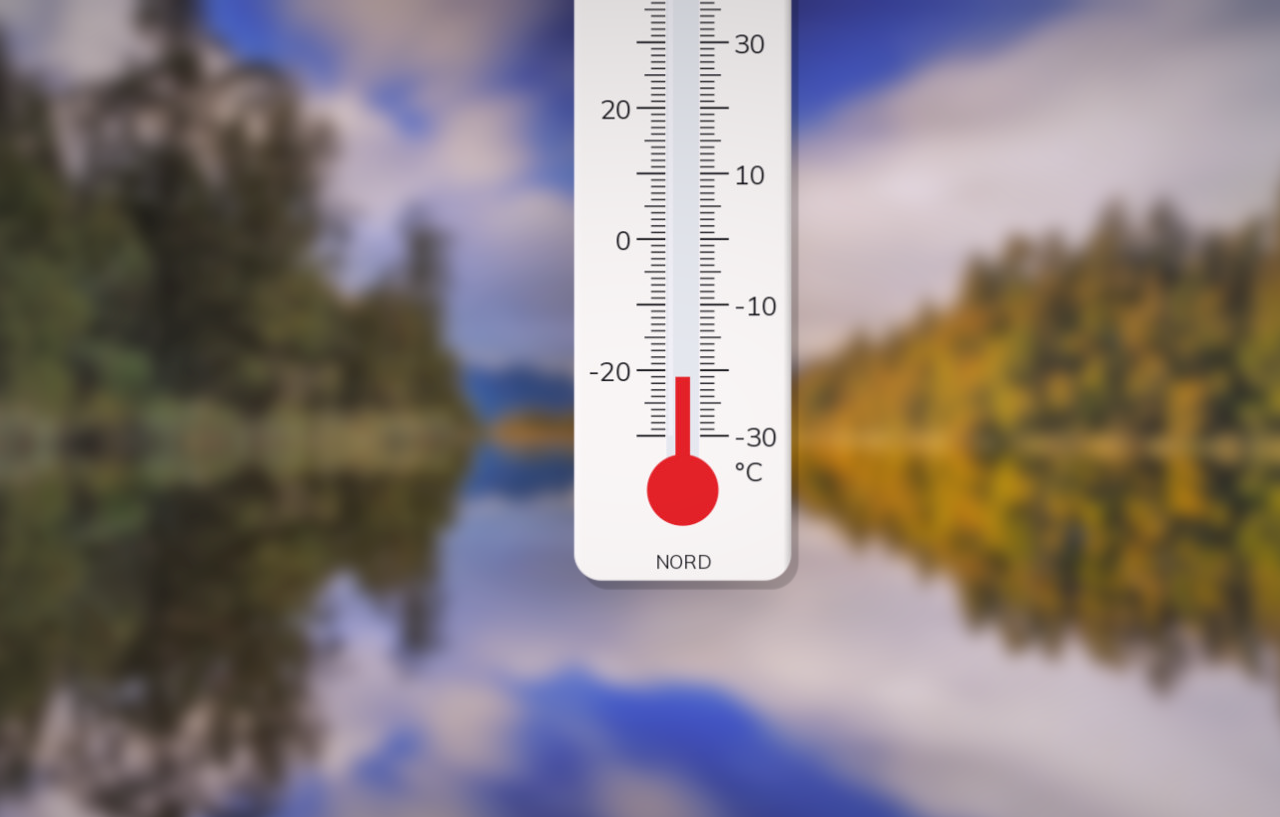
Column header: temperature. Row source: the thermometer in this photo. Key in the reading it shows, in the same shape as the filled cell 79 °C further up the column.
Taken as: -21 °C
